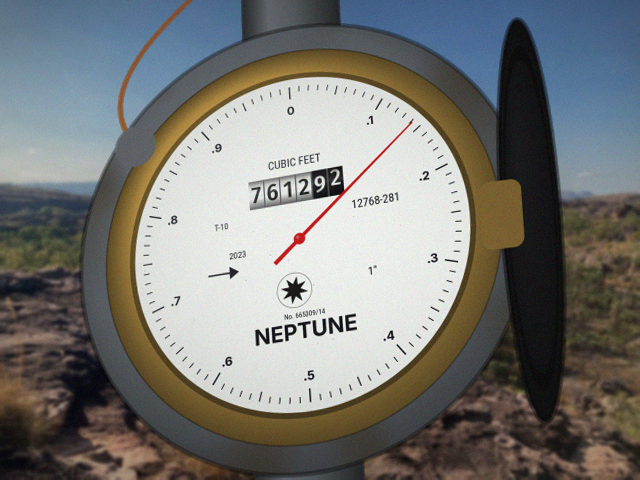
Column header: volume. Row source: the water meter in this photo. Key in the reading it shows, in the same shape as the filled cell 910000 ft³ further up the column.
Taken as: 761292.14 ft³
